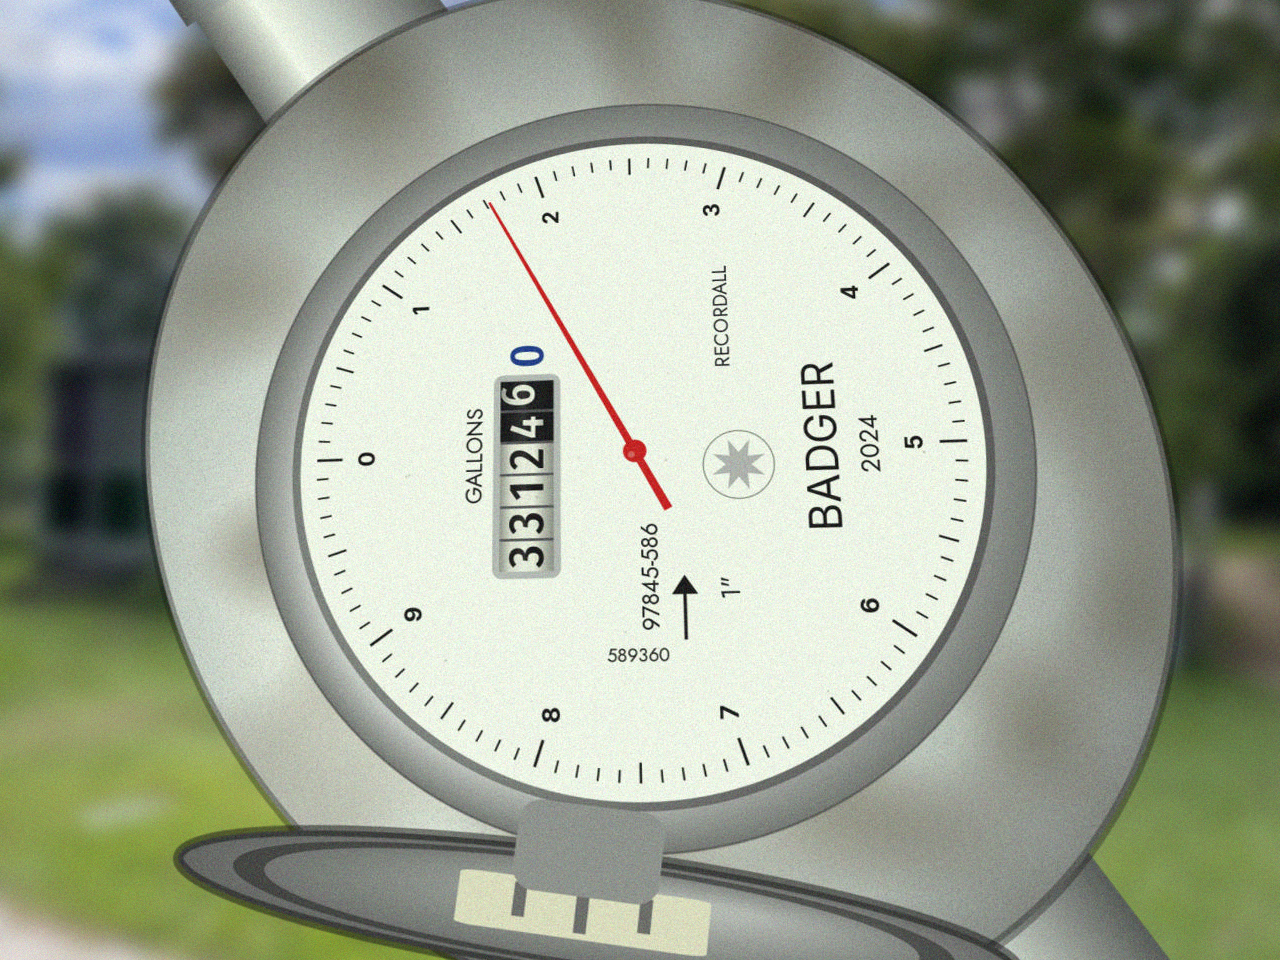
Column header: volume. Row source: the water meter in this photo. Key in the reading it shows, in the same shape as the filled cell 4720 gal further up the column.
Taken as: 3312461.7 gal
